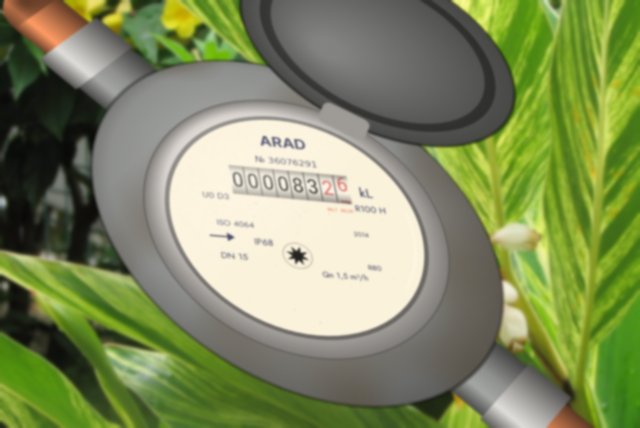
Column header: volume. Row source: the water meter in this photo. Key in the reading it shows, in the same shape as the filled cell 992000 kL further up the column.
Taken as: 83.26 kL
